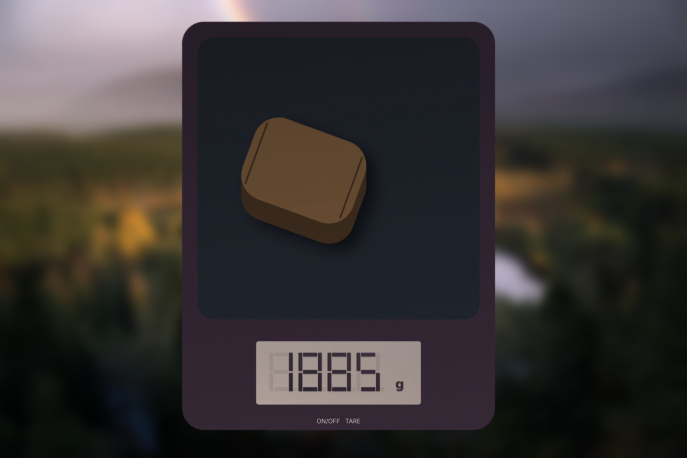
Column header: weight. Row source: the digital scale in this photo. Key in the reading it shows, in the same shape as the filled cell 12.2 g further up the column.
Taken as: 1885 g
